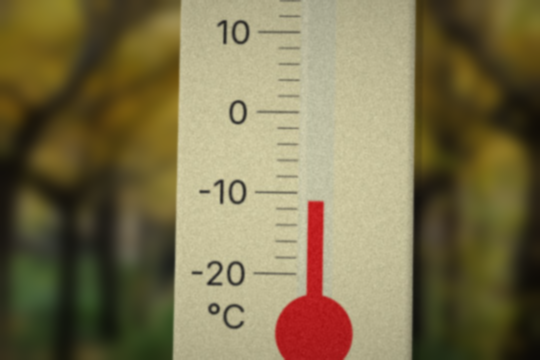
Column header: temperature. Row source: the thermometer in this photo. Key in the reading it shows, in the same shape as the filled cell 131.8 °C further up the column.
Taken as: -11 °C
